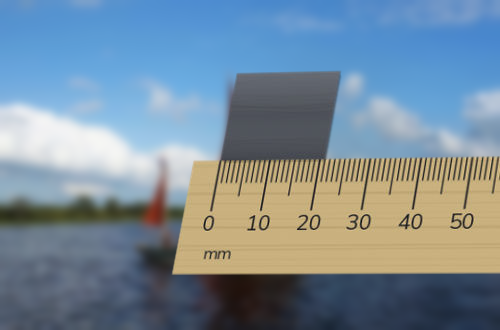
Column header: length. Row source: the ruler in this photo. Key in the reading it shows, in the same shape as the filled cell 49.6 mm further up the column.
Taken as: 21 mm
